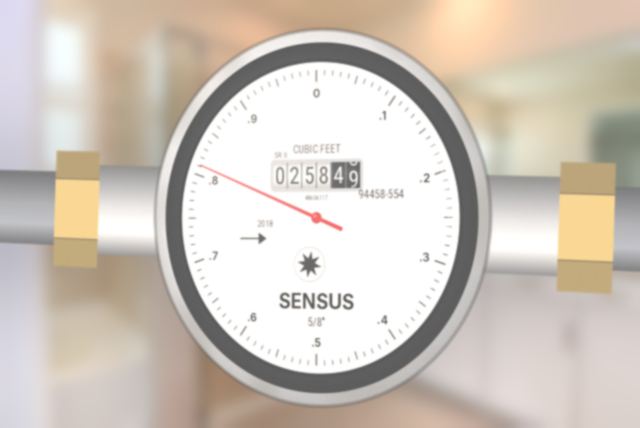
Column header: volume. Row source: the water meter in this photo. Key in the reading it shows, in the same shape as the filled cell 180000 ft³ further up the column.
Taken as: 25848.81 ft³
